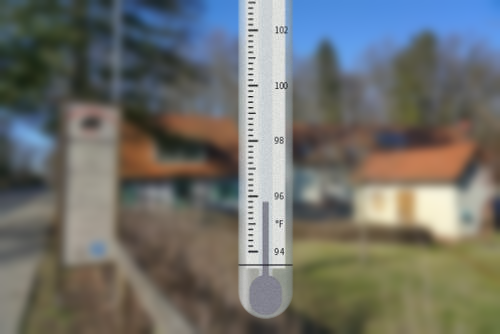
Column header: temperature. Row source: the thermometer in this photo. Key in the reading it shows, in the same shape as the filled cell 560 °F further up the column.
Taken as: 95.8 °F
